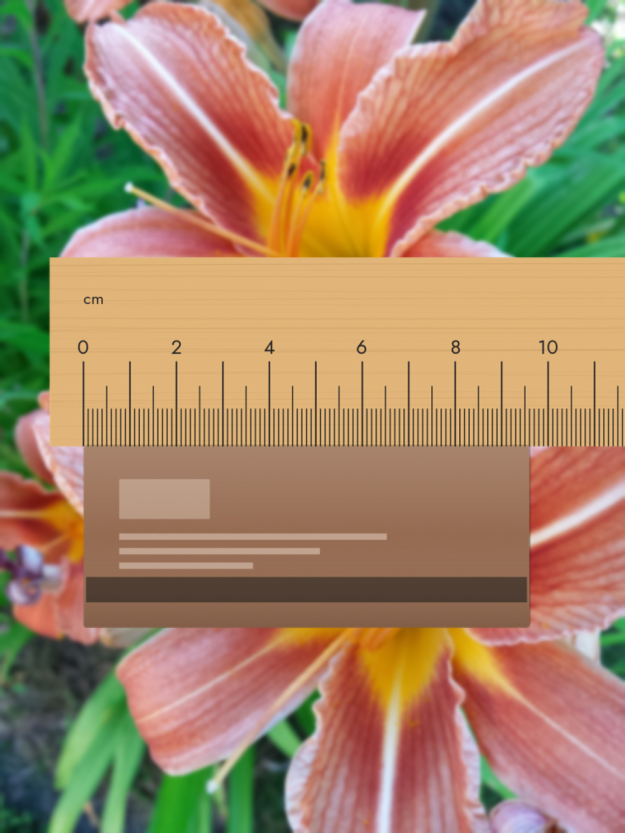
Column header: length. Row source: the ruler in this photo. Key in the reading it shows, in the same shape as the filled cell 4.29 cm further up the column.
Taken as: 9.6 cm
